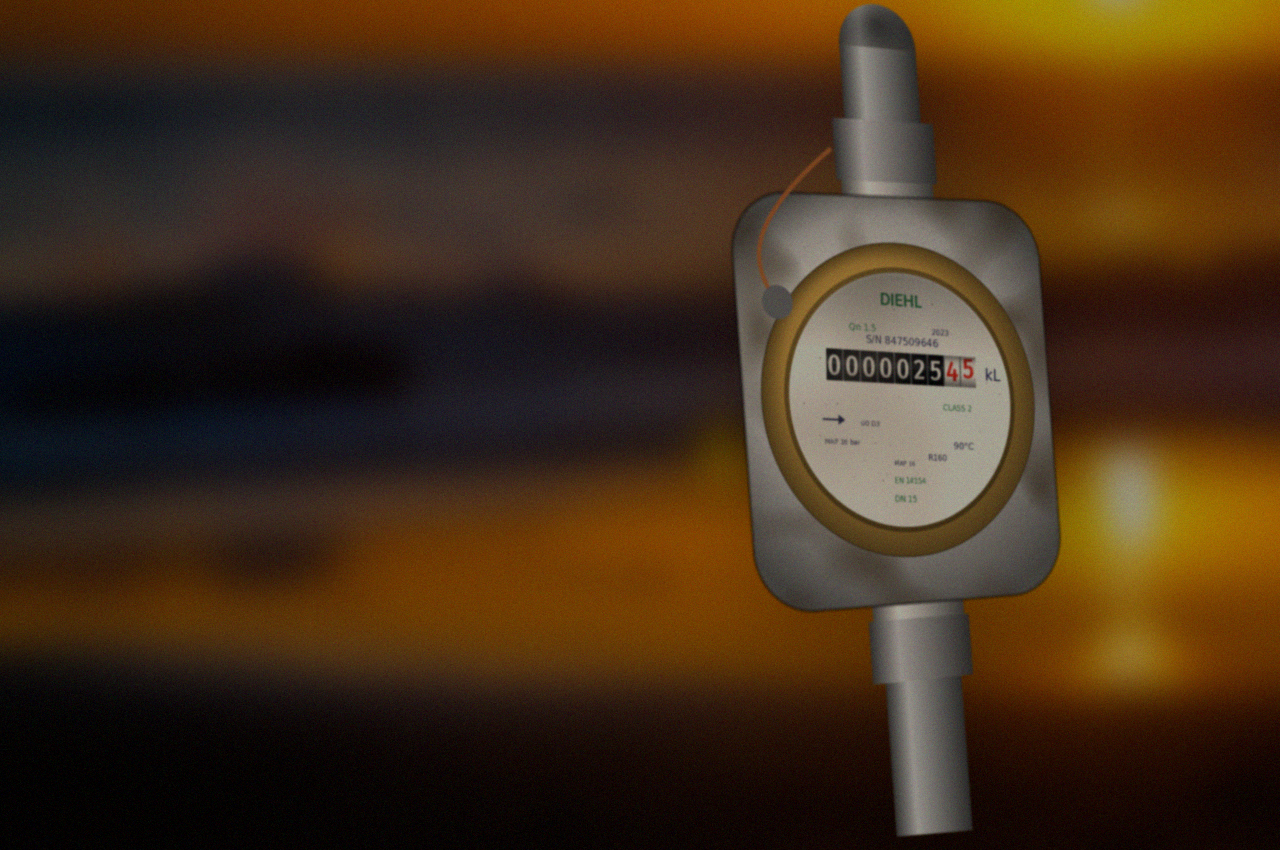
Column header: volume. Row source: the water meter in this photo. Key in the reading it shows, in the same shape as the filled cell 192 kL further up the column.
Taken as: 25.45 kL
